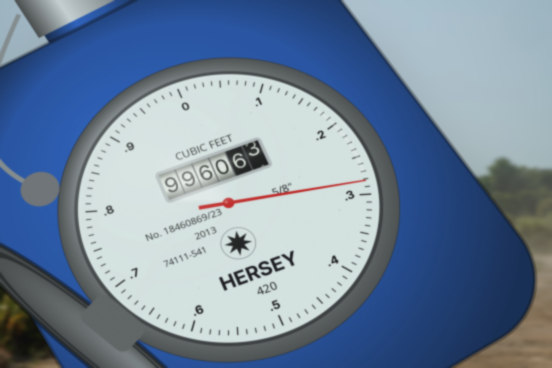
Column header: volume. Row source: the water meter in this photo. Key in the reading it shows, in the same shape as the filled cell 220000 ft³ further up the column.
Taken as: 996063.28 ft³
